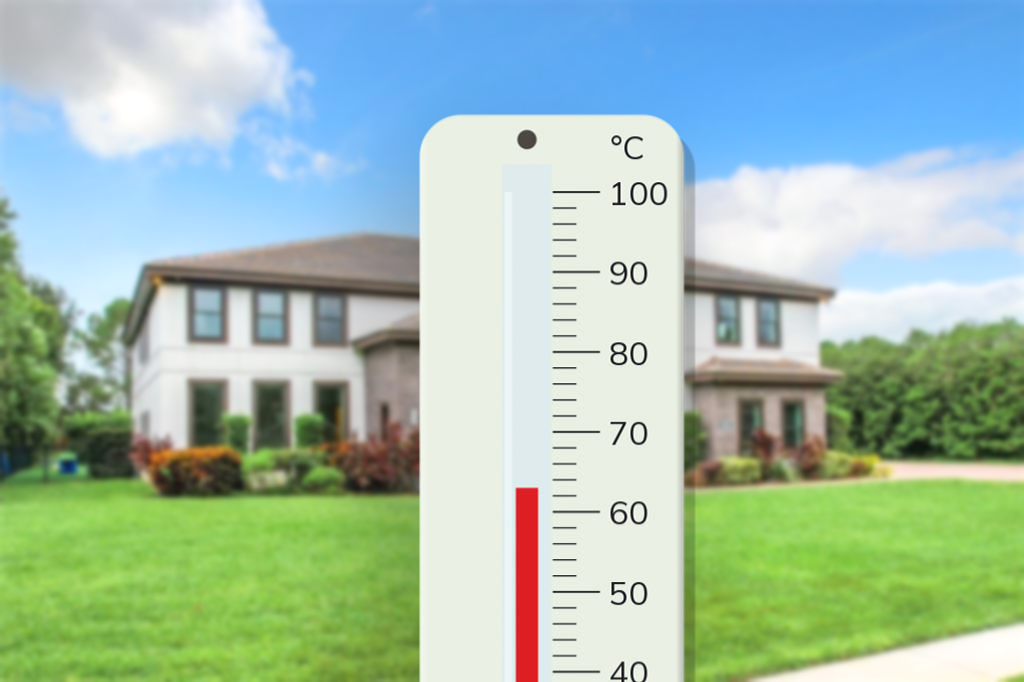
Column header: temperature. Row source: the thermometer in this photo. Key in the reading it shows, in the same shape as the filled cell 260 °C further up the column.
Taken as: 63 °C
